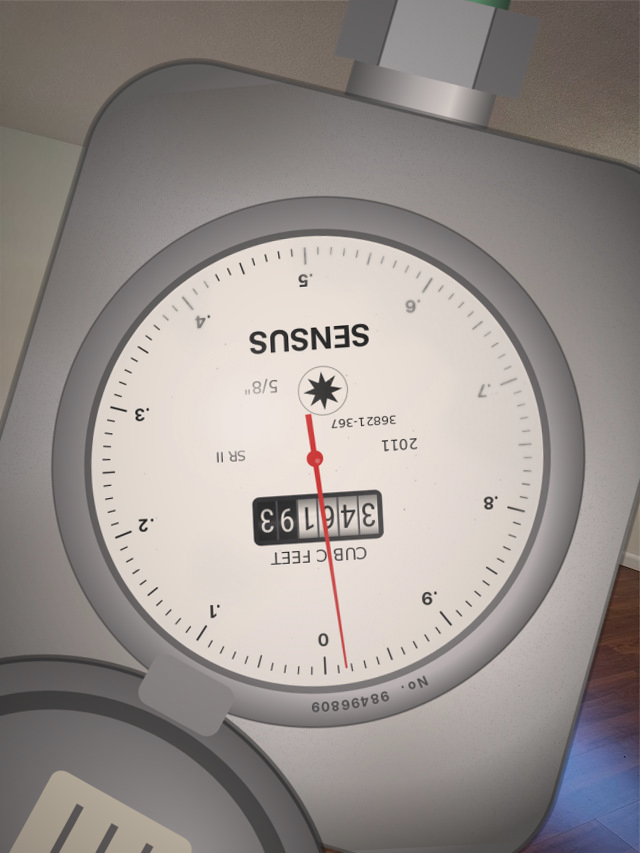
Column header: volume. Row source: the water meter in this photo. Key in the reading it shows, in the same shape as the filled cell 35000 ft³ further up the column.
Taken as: 346192.98 ft³
